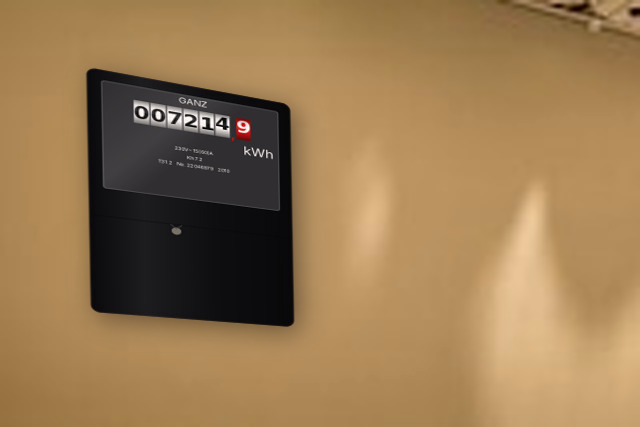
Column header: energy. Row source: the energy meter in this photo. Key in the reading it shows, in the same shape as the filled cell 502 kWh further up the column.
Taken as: 7214.9 kWh
